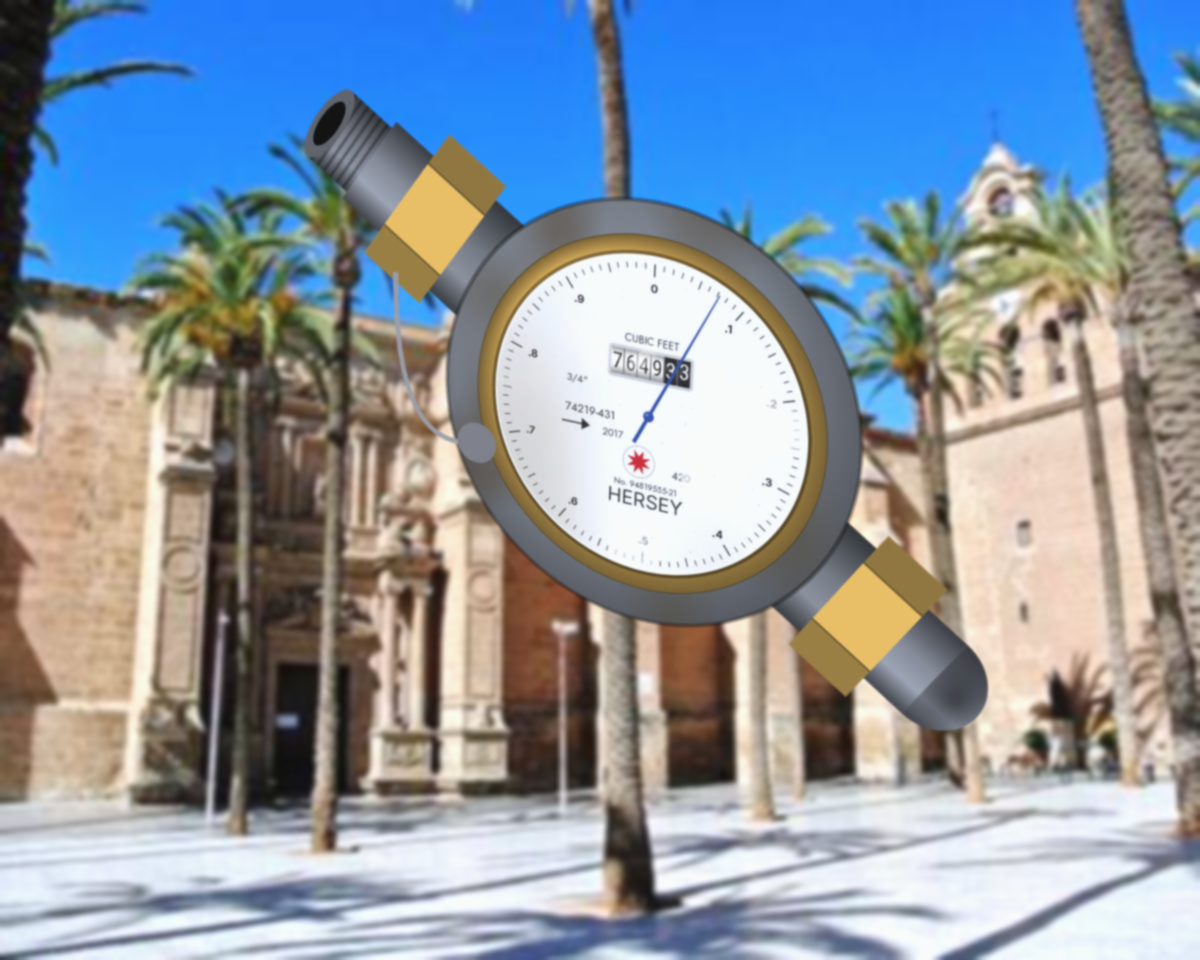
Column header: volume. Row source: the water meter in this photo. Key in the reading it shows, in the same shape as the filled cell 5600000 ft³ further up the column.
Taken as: 764933.07 ft³
